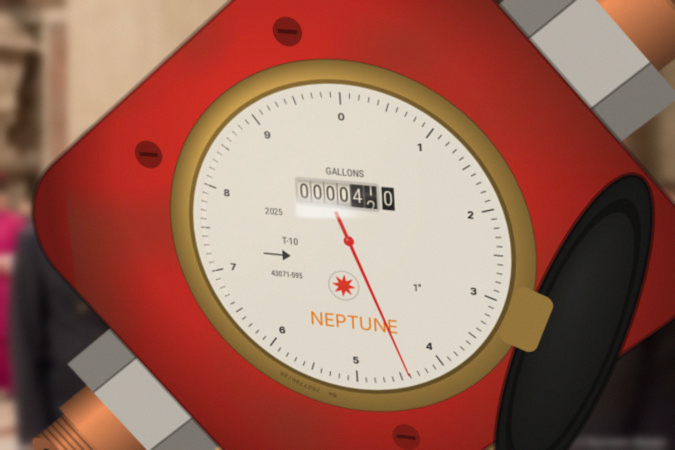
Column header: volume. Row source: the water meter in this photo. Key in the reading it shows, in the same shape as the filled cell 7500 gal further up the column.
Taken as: 414.4 gal
